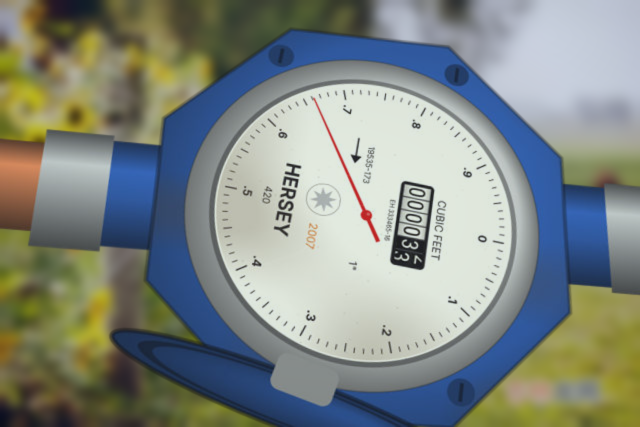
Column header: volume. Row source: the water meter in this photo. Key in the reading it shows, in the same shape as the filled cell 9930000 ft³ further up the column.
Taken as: 32.66 ft³
